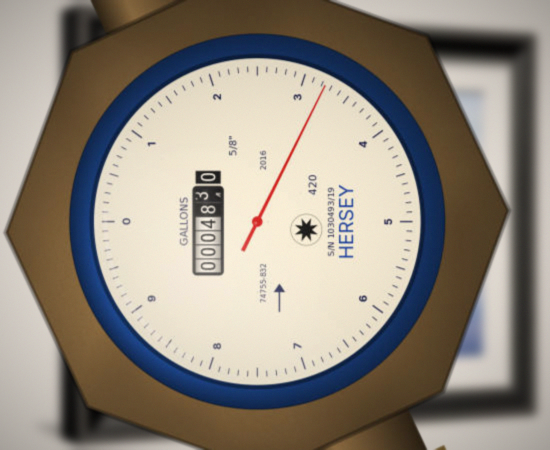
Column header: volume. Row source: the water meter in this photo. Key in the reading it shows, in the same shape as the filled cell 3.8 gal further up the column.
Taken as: 4833.2 gal
